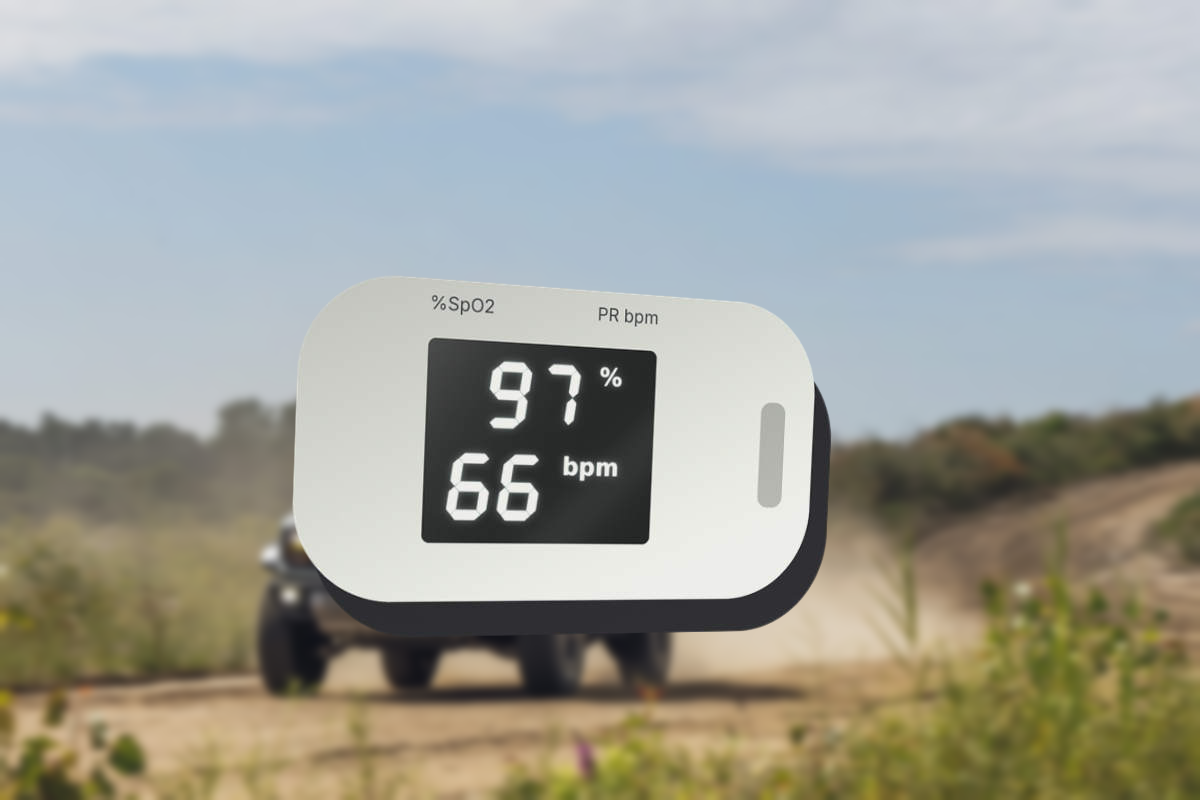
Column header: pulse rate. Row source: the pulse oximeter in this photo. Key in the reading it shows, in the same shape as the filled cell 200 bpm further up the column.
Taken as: 66 bpm
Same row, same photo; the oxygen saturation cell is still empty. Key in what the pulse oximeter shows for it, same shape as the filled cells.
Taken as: 97 %
